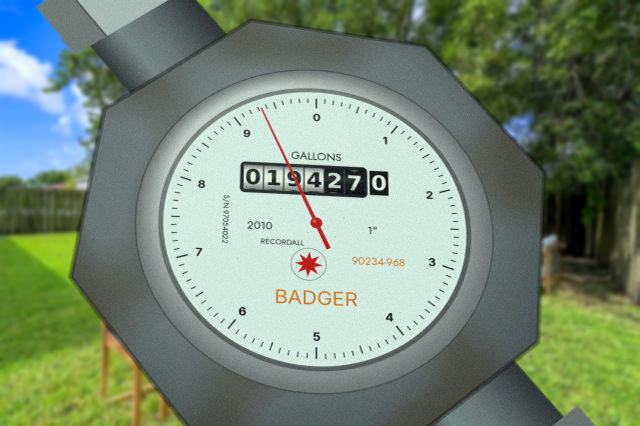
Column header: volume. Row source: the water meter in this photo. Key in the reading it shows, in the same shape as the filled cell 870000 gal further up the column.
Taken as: 194269.3 gal
